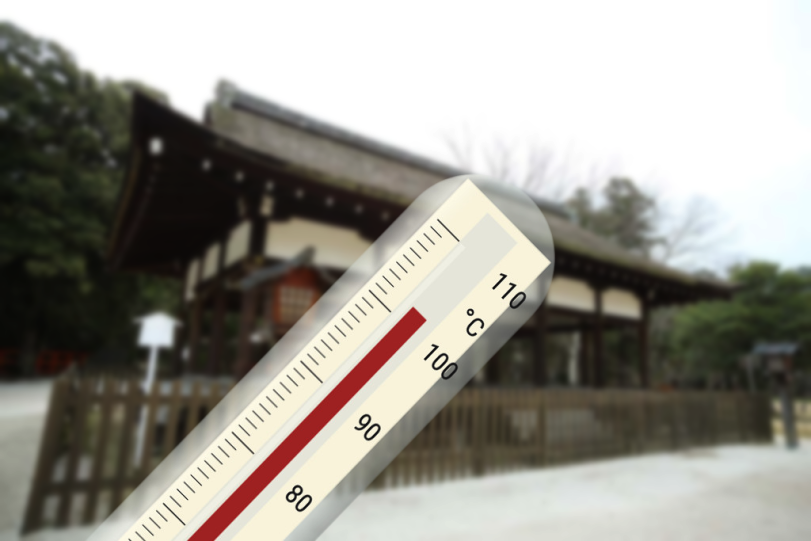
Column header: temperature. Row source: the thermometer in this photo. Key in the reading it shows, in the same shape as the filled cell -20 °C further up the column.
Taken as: 102 °C
